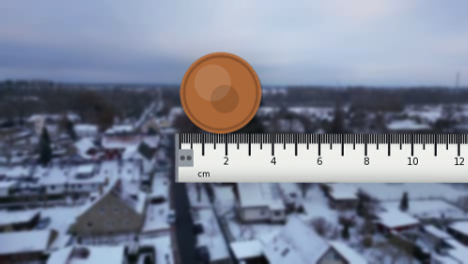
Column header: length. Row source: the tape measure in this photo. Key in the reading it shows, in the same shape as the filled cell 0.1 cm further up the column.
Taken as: 3.5 cm
